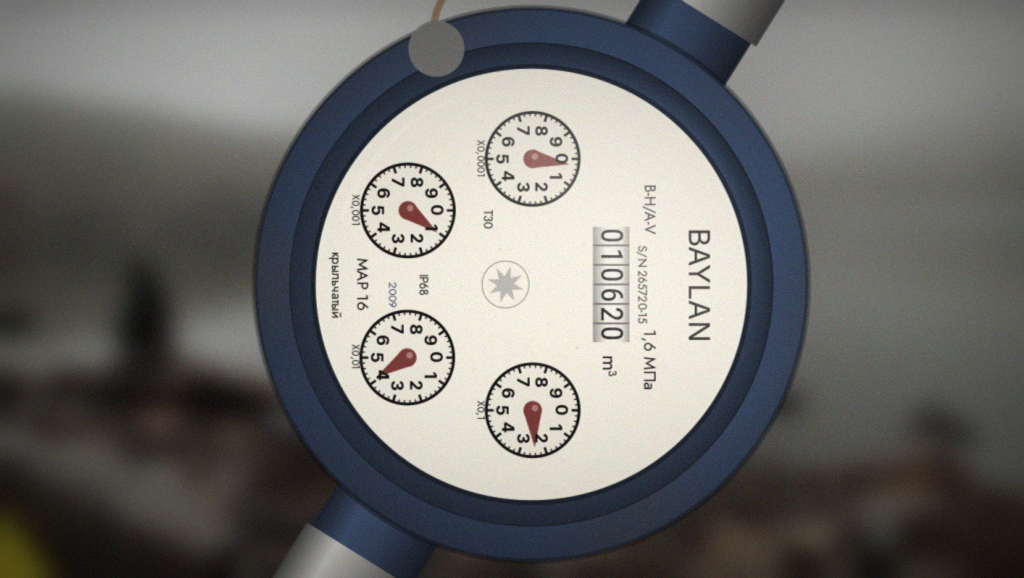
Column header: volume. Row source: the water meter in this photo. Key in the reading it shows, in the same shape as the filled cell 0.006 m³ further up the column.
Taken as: 10620.2410 m³
